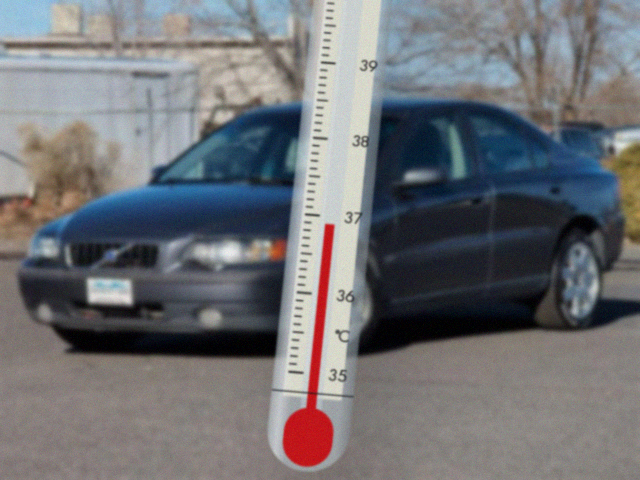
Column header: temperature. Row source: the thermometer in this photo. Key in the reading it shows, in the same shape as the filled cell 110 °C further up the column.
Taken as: 36.9 °C
